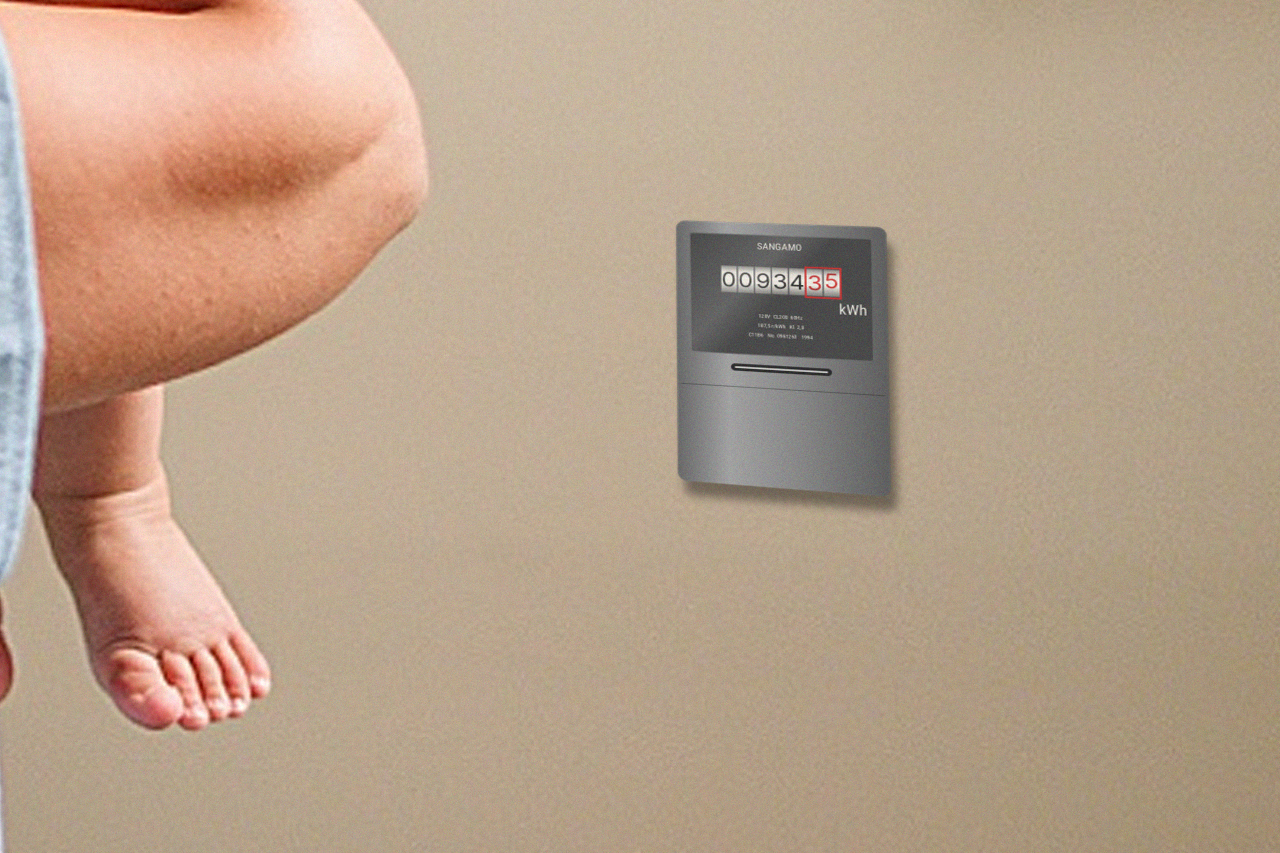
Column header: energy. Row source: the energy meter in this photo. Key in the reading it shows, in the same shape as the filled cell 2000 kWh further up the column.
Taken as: 934.35 kWh
